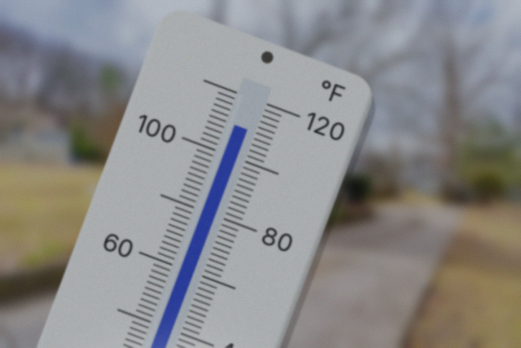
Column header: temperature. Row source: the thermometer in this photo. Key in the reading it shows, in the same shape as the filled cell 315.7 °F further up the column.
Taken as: 110 °F
